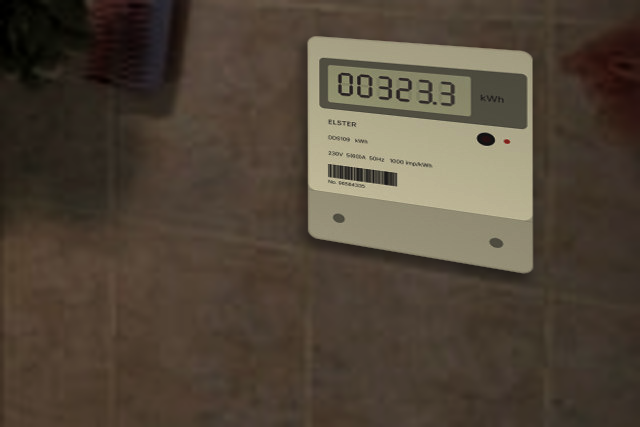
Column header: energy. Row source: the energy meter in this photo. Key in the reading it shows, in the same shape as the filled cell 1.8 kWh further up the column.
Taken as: 323.3 kWh
